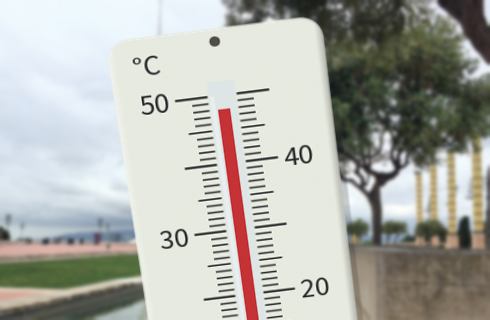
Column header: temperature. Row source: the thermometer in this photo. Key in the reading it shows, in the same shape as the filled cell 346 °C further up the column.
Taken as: 48 °C
